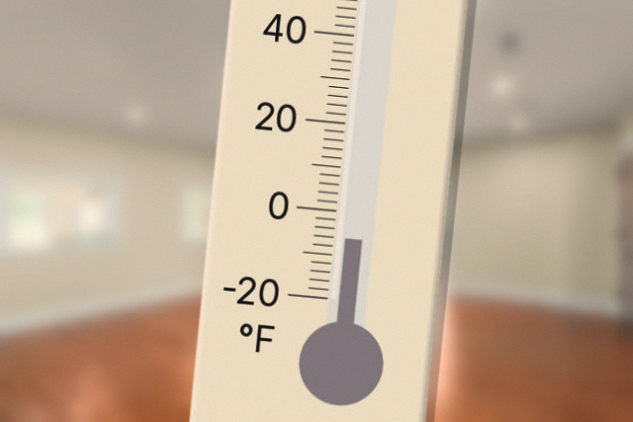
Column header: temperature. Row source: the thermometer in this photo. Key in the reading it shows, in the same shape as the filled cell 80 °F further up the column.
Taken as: -6 °F
